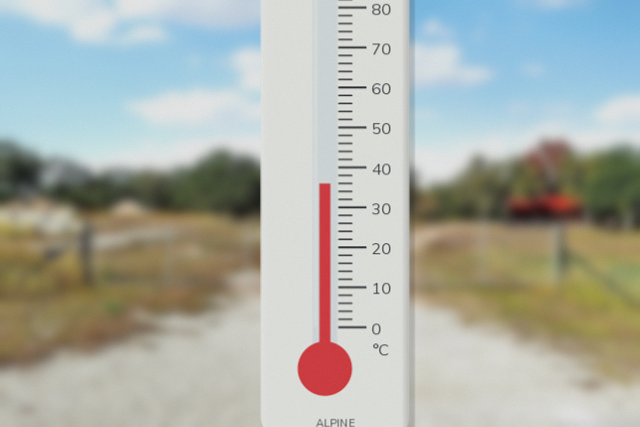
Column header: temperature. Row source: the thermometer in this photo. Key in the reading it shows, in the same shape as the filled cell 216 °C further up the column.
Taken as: 36 °C
